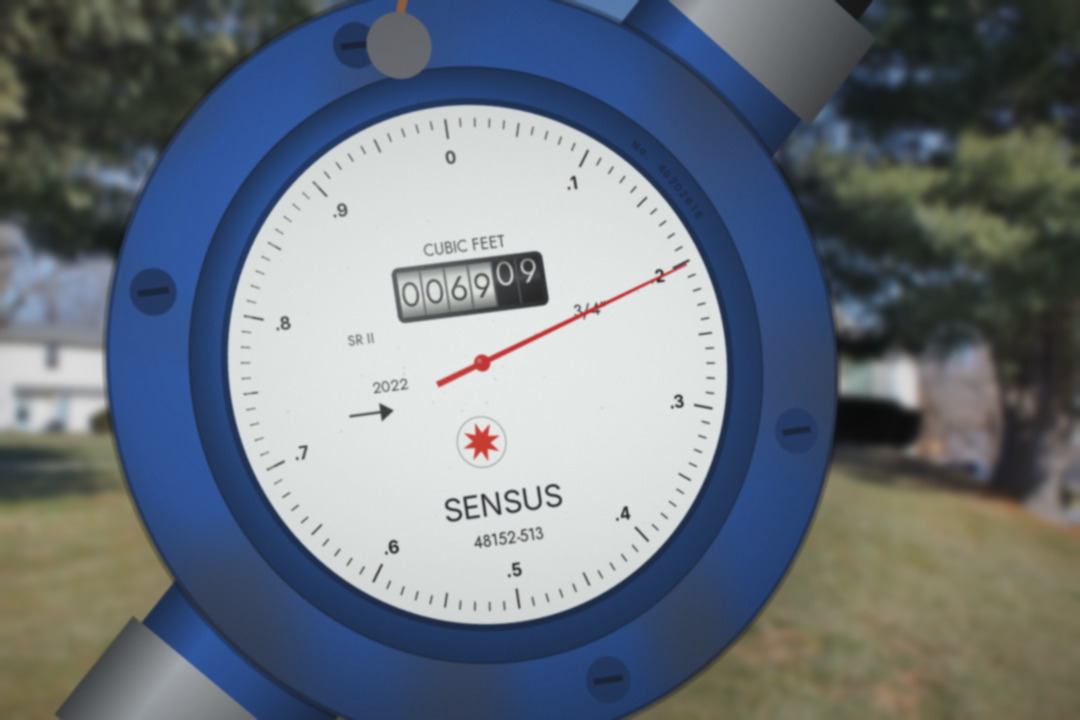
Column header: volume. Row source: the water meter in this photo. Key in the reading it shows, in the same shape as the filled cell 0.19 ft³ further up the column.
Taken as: 6909.20 ft³
